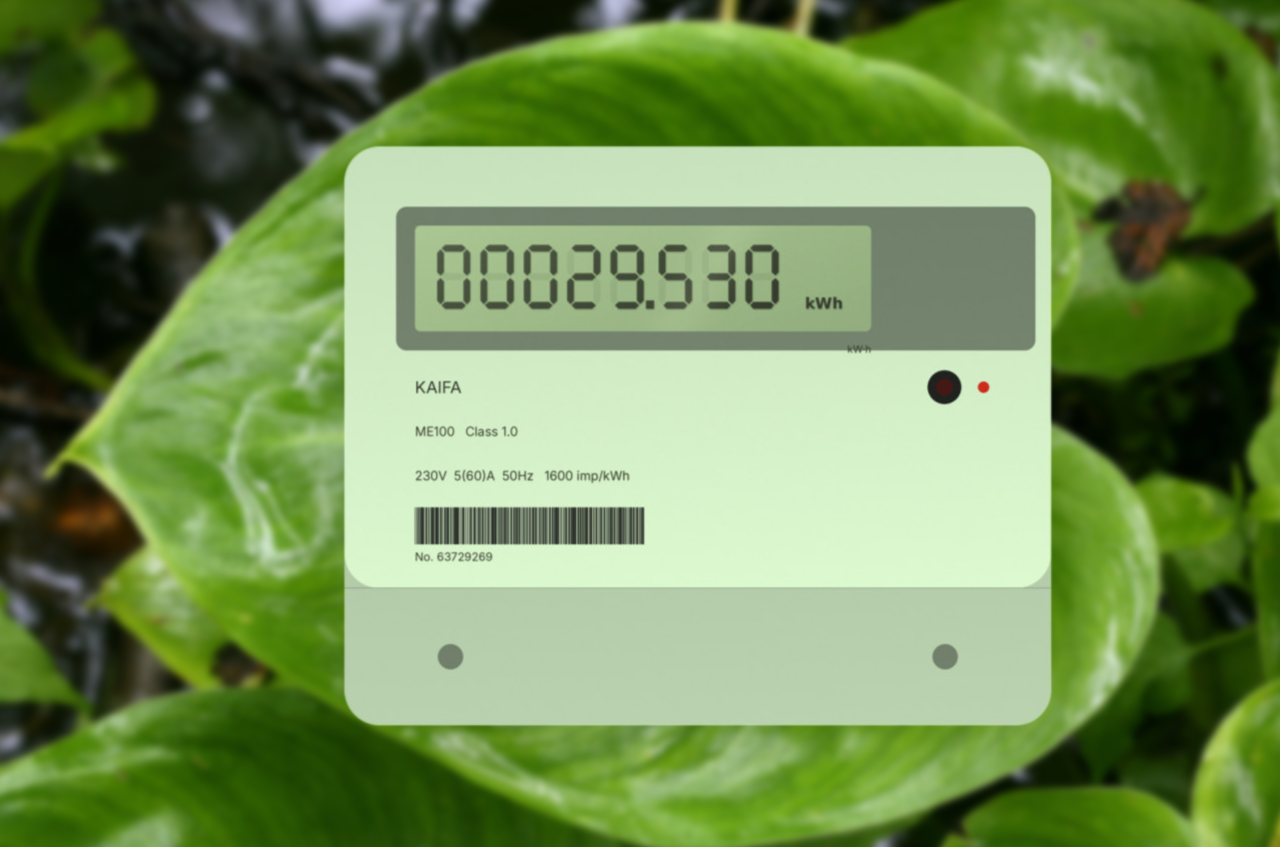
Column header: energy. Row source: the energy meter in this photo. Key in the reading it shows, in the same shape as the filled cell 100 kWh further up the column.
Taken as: 29.530 kWh
